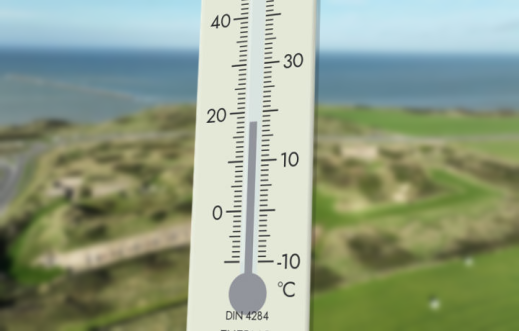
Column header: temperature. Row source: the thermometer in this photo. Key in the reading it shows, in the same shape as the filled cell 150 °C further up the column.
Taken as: 18 °C
